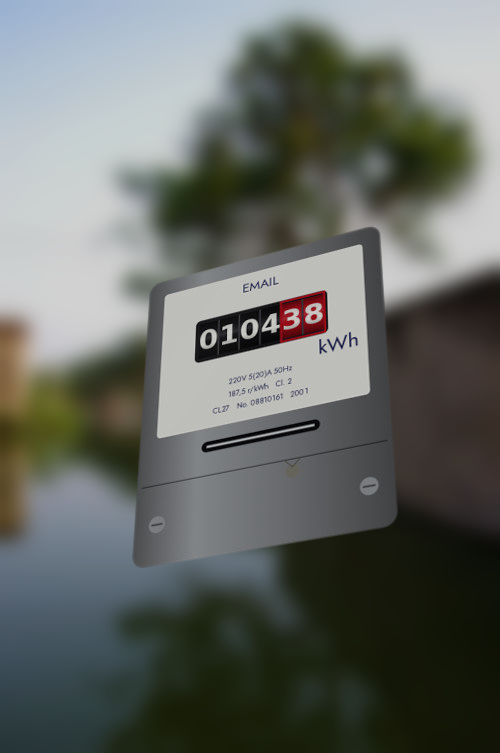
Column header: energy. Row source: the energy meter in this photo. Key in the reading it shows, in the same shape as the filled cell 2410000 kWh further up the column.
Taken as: 104.38 kWh
